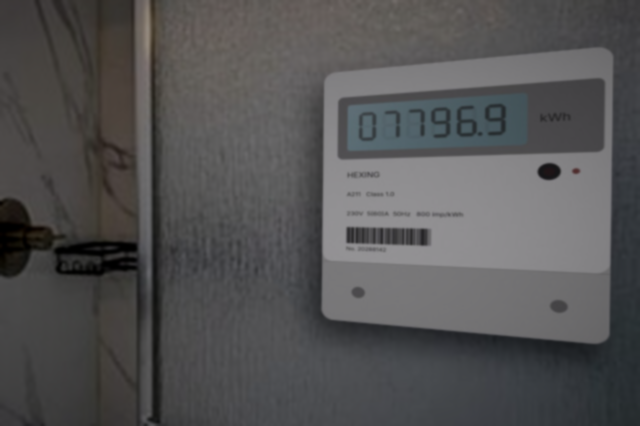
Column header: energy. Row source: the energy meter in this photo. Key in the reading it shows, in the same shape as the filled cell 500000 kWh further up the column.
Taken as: 7796.9 kWh
